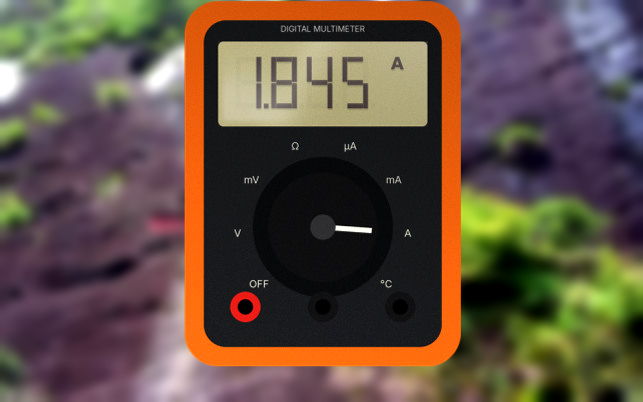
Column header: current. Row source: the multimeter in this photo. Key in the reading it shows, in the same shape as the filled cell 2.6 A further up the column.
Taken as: 1.845 A
